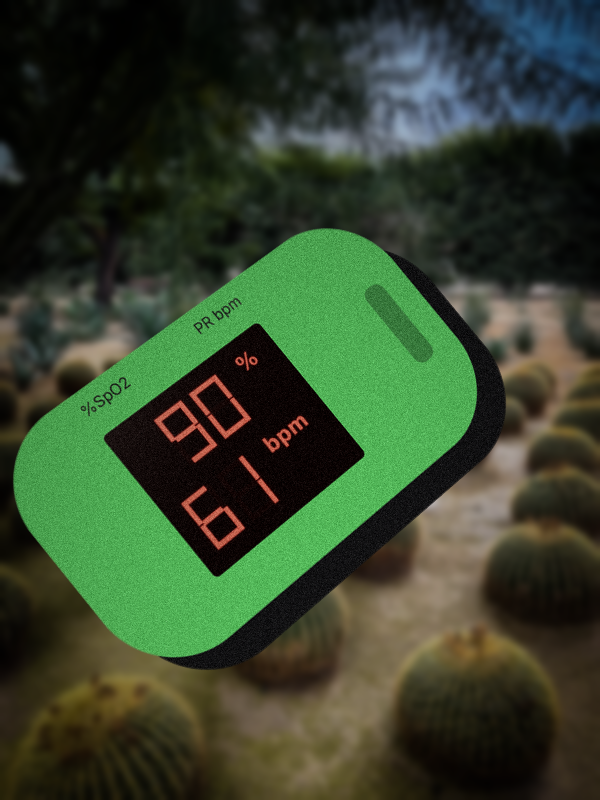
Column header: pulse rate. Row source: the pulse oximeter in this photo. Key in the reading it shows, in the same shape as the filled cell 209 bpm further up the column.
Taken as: 61 bpm
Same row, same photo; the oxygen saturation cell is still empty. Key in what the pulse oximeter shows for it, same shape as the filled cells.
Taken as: 90 %
